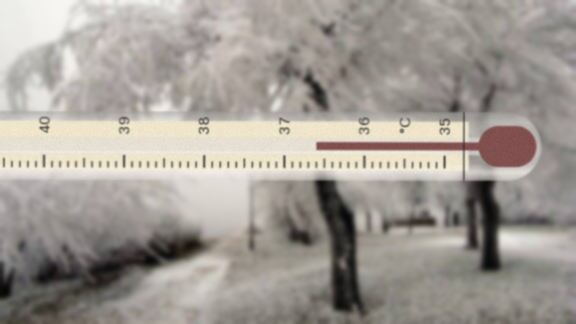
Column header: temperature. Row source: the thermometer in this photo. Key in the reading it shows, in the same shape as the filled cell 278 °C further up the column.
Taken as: 36.6 °C
